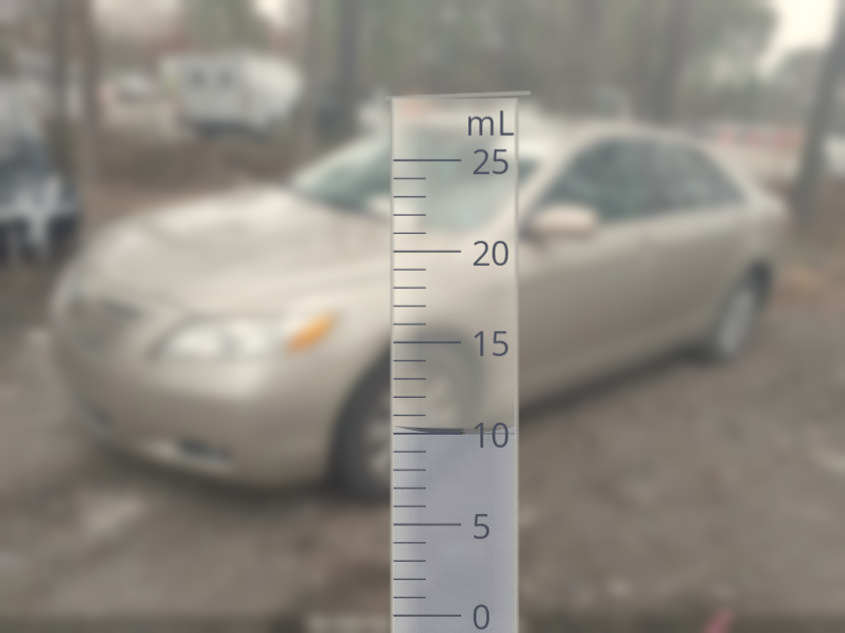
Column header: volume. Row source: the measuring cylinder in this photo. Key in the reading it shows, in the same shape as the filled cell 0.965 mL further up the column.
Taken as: 10 mL
